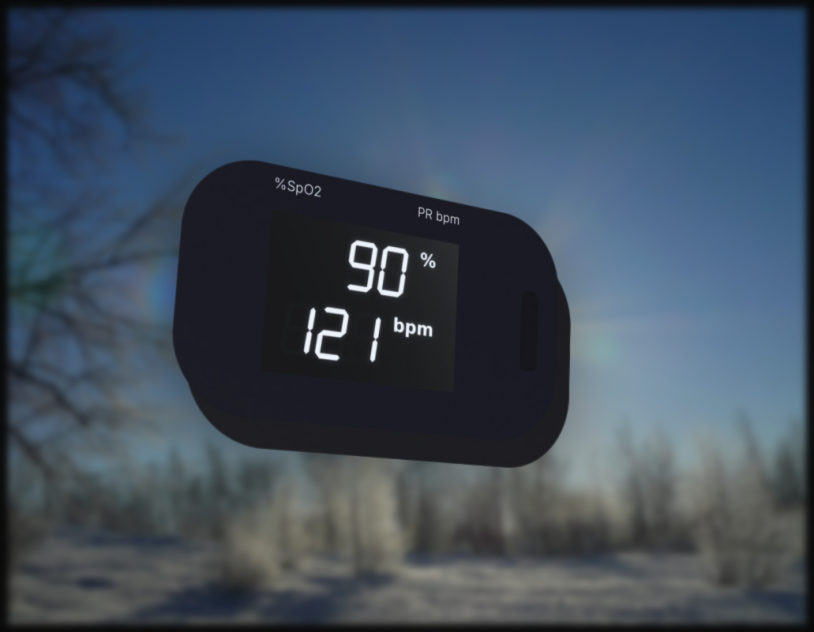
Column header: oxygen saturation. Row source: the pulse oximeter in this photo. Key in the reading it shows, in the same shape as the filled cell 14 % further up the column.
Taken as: 90 %
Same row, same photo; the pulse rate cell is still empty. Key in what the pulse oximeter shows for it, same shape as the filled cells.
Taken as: 121 bpm
